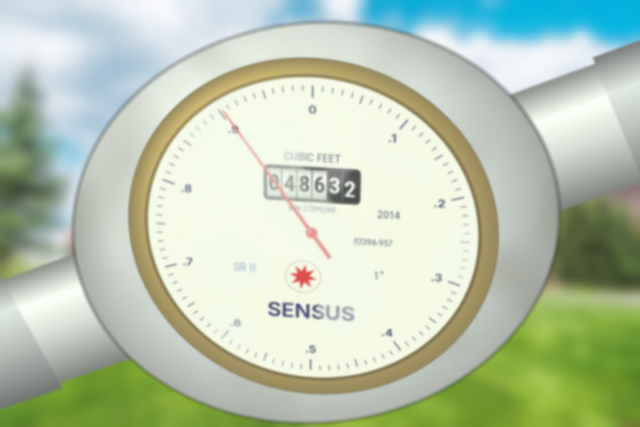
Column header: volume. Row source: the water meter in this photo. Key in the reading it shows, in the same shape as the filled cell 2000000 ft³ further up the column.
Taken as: 48631.90 ft³
